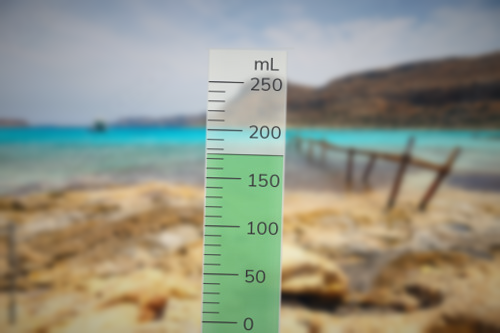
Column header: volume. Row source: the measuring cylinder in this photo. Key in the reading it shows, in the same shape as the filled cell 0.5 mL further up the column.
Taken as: 175 mL
